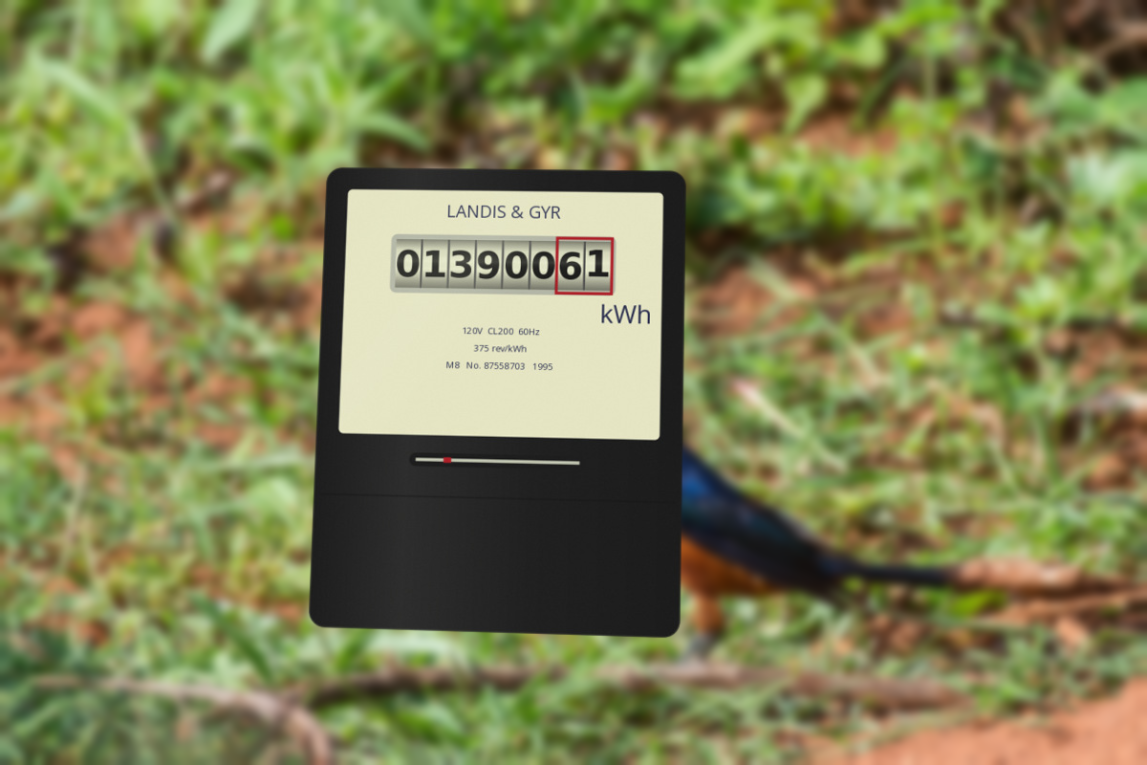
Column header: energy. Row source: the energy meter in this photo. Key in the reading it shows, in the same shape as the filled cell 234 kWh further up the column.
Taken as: 13900.61 kWh
